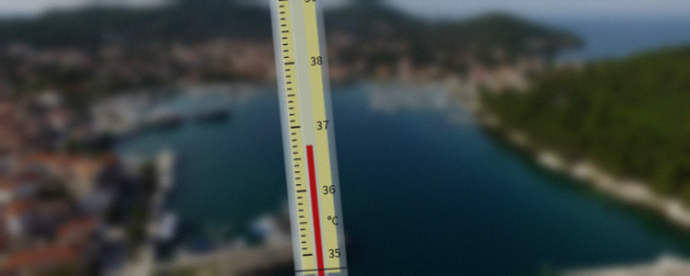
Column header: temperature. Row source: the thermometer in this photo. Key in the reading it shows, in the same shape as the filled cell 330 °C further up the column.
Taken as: 36.7 °C
